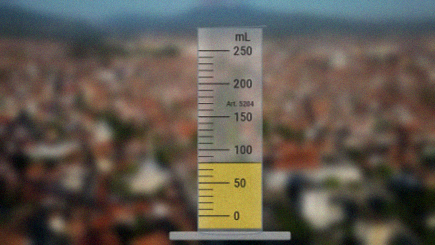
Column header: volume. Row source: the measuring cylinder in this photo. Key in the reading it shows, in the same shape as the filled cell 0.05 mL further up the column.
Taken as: 80 mL
